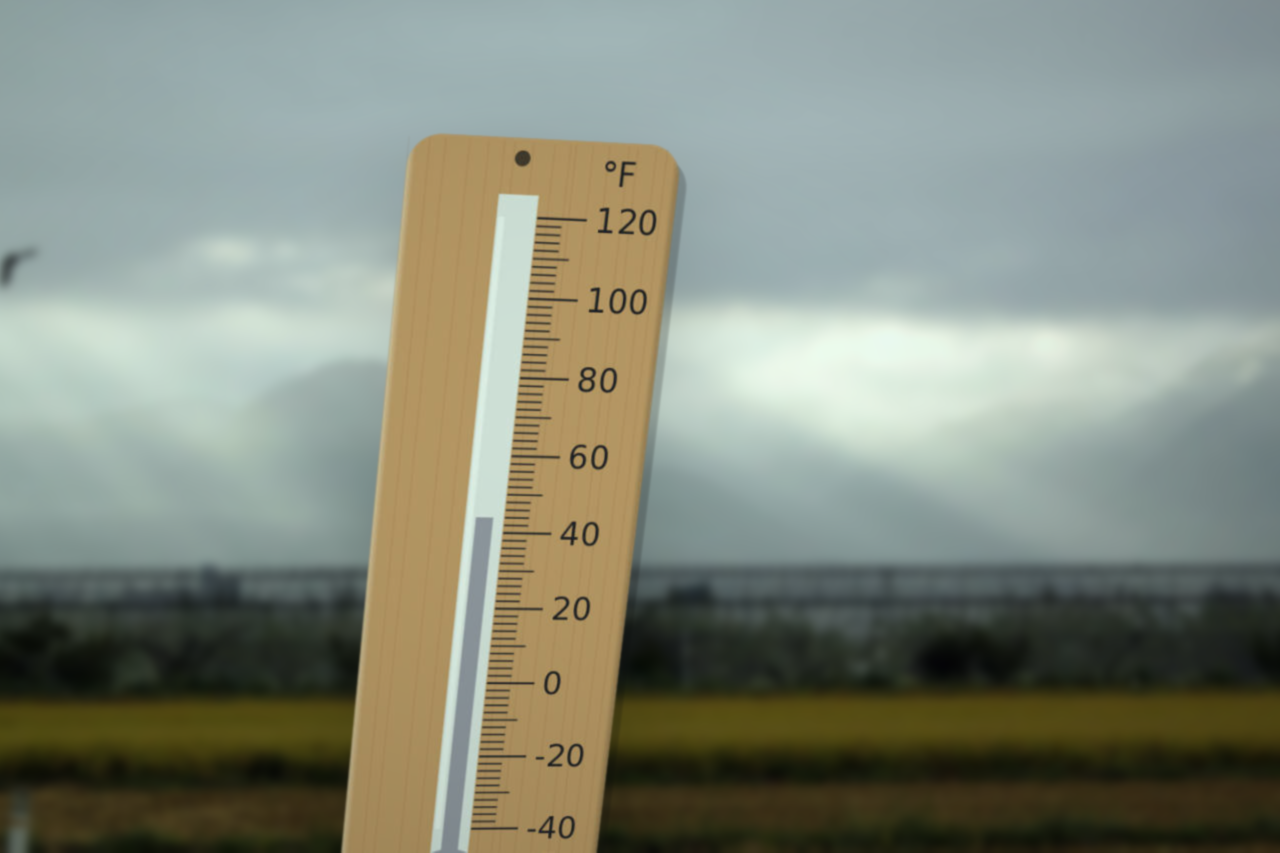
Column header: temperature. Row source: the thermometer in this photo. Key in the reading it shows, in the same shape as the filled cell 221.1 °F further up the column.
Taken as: 44 °F
